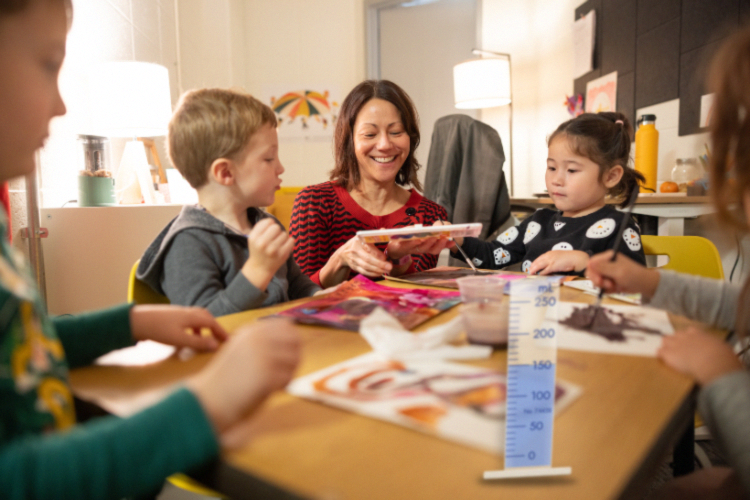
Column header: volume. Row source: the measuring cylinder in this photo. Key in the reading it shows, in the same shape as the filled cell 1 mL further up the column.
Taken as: 150 mL
